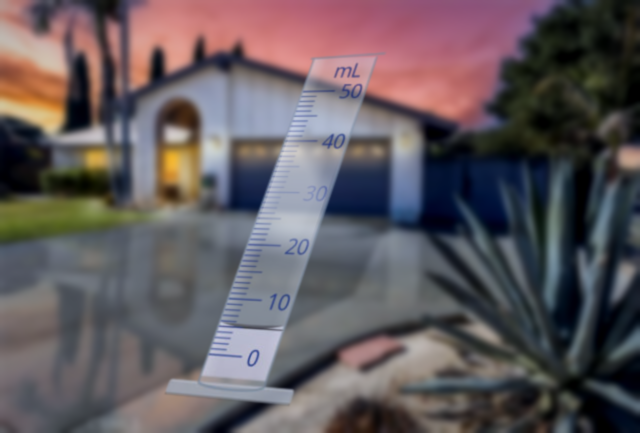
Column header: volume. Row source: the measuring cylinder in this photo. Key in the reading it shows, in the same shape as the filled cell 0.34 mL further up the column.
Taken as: 5 mL
